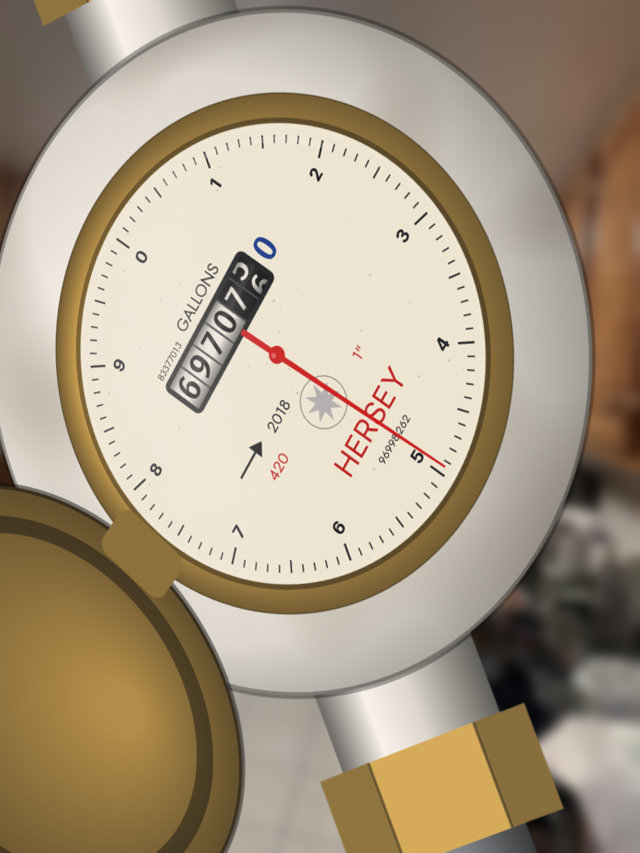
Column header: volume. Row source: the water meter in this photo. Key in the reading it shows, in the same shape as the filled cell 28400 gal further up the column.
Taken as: 6970754.9 gal
